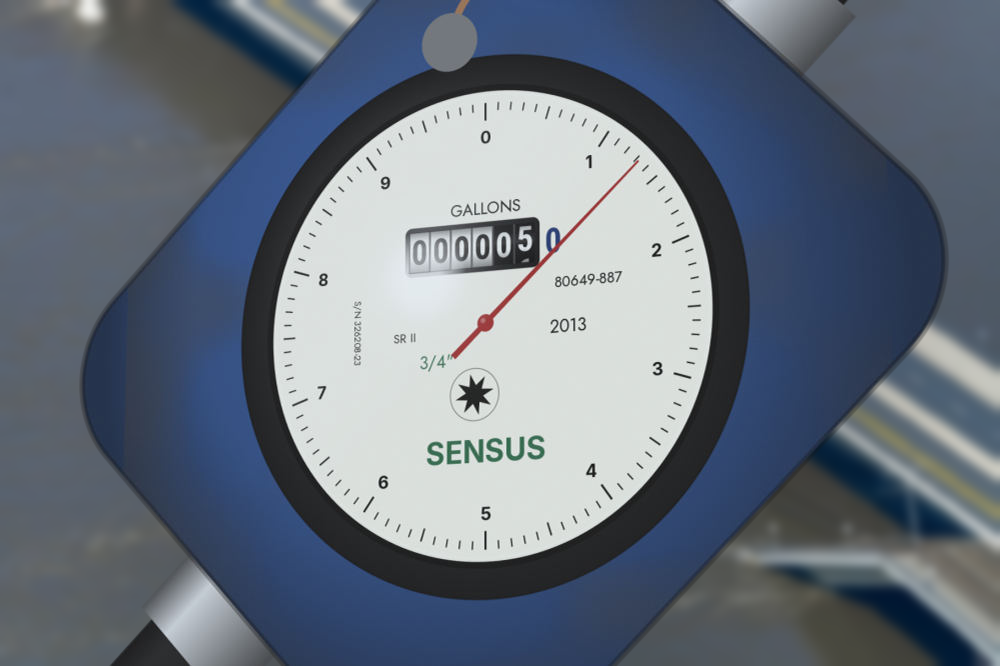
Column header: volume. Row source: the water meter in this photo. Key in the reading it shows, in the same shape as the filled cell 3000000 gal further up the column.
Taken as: 51.3 gal
